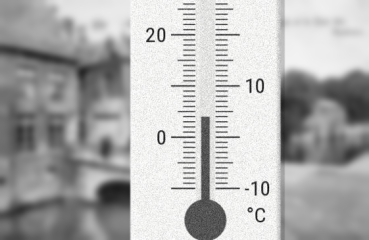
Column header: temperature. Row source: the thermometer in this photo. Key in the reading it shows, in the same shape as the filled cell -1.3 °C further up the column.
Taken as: 4 °C
